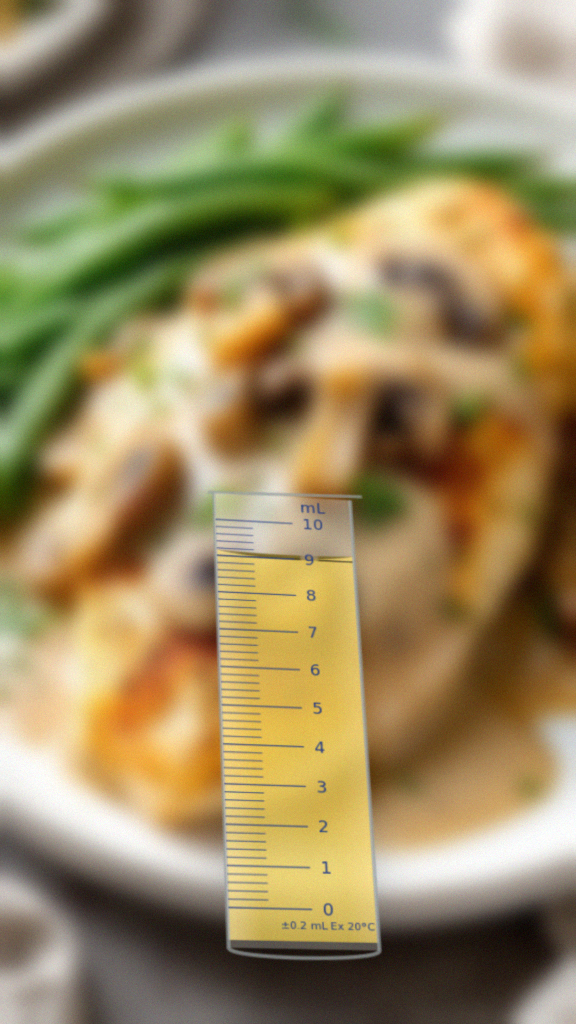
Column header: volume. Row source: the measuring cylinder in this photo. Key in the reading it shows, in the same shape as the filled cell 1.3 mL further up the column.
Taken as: 9 mL
